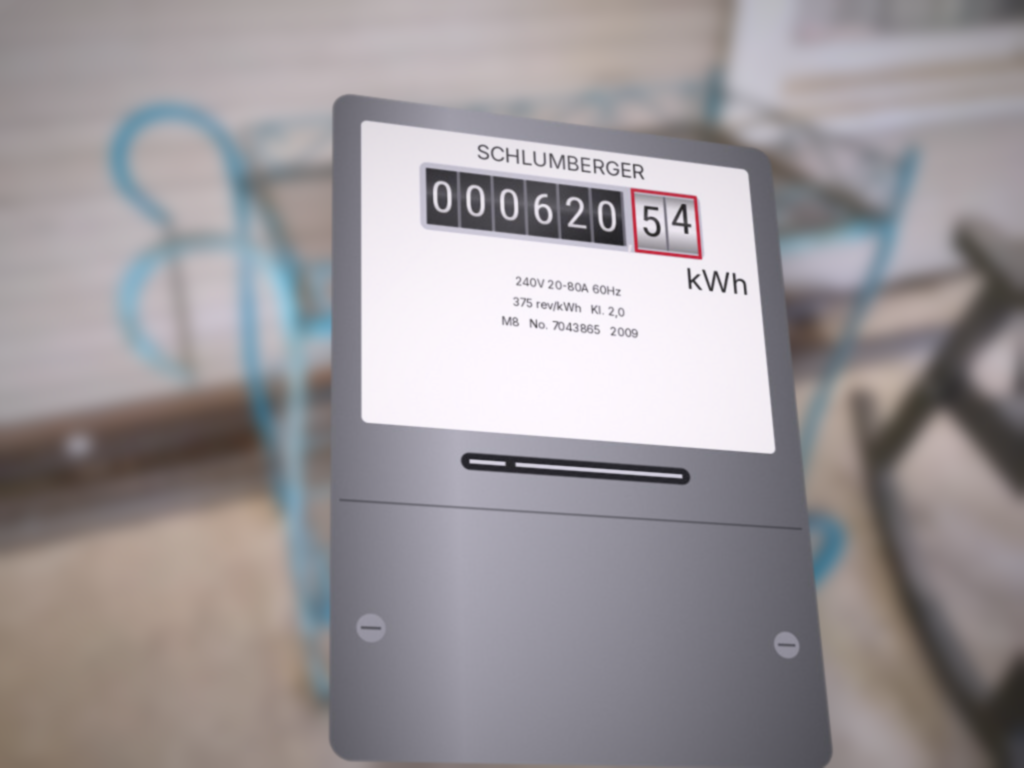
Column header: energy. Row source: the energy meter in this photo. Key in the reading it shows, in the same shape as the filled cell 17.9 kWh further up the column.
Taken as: 620.54 kWh
